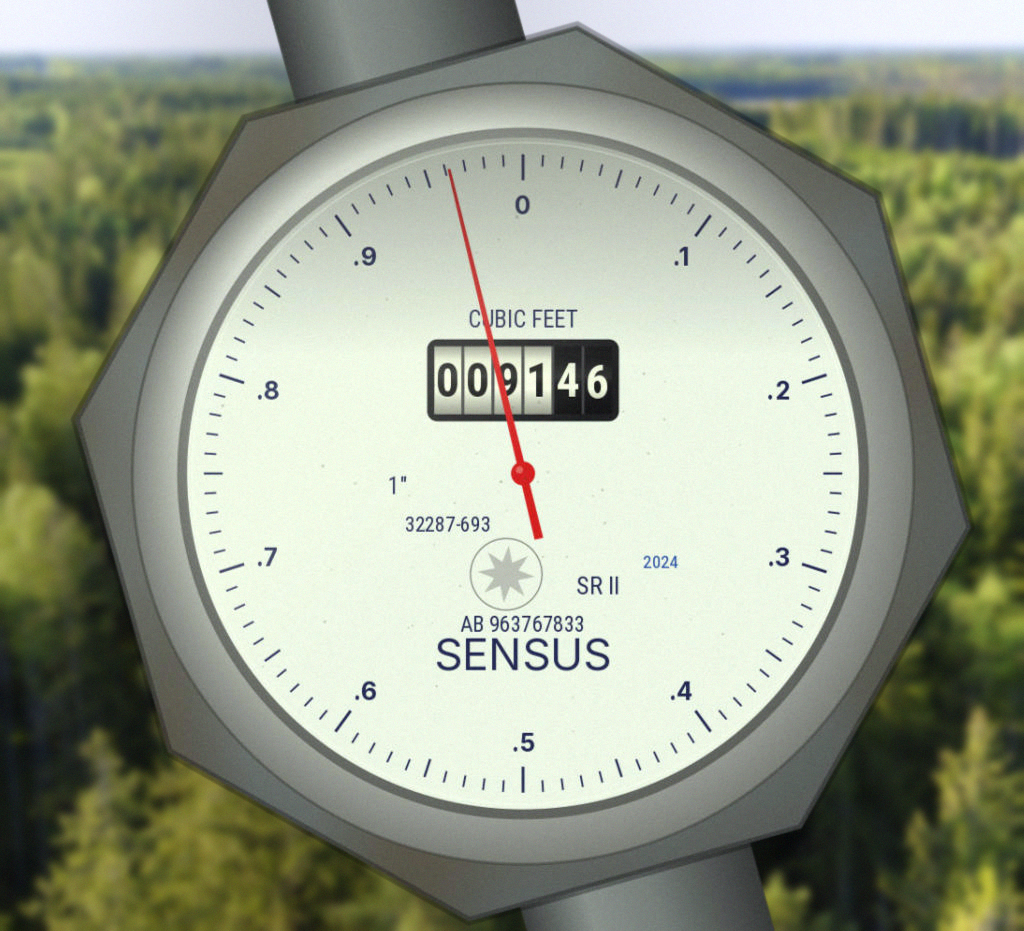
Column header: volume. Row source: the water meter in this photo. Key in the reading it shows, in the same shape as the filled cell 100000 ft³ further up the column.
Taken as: 9145.96 ft³
